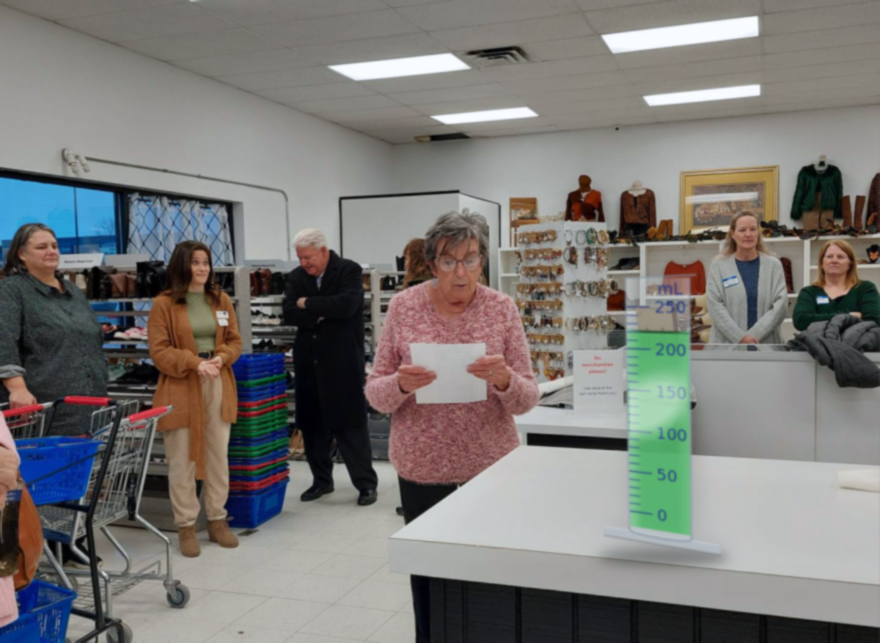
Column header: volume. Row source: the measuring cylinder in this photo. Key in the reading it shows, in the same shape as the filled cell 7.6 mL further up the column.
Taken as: 220 mL
